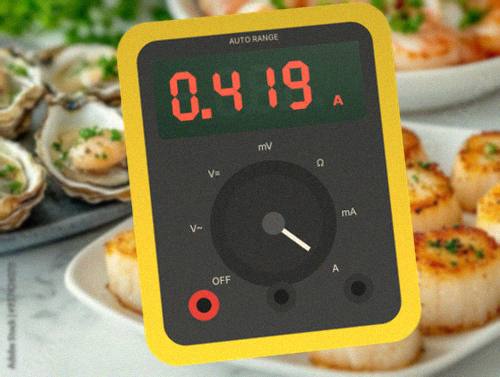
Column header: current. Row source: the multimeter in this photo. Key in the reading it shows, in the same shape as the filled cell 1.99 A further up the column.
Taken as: 0.419 A
